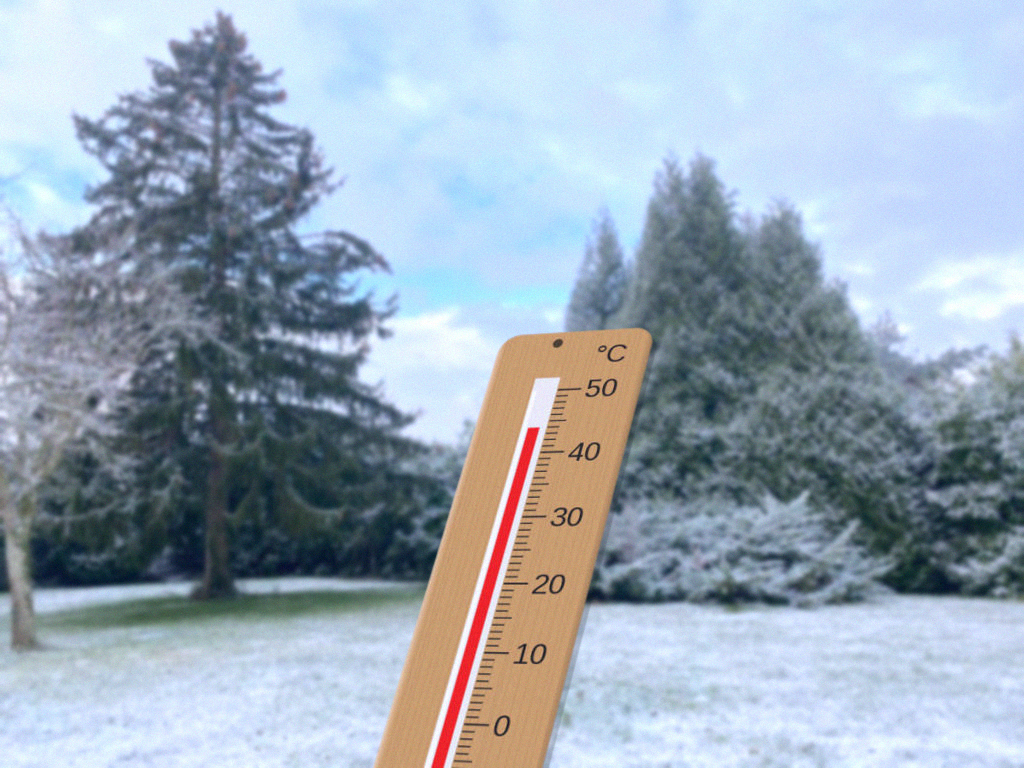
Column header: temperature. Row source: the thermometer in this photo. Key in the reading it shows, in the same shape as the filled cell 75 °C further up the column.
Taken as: 44 °C
